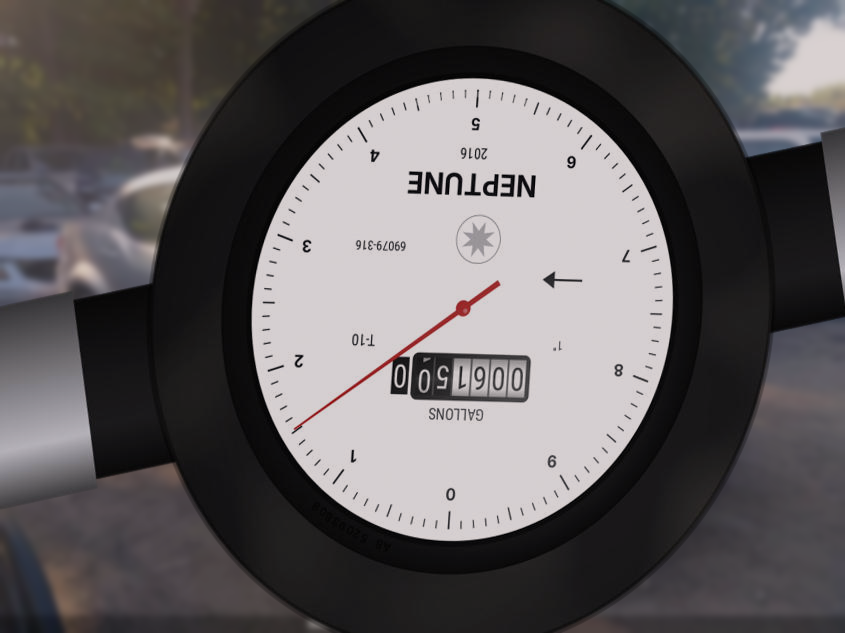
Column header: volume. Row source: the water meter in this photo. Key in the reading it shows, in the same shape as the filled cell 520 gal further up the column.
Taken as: 61501.5 gal
